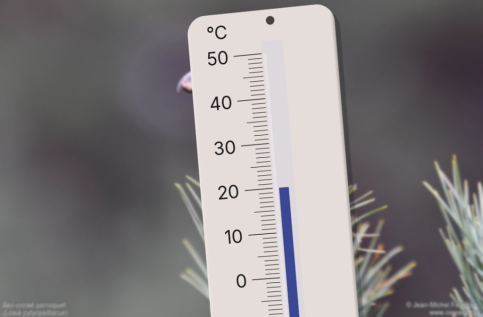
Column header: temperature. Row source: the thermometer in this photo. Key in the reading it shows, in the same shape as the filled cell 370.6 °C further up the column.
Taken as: 20 °C
